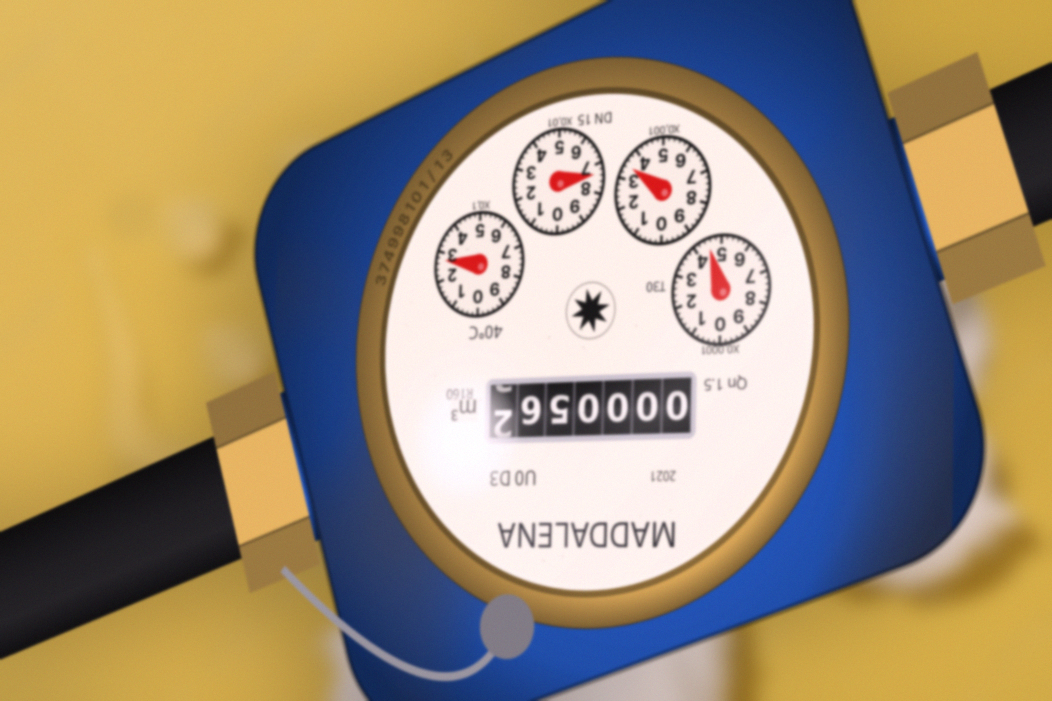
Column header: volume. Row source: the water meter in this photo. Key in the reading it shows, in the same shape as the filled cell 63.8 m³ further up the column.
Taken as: 562.2734 m³
